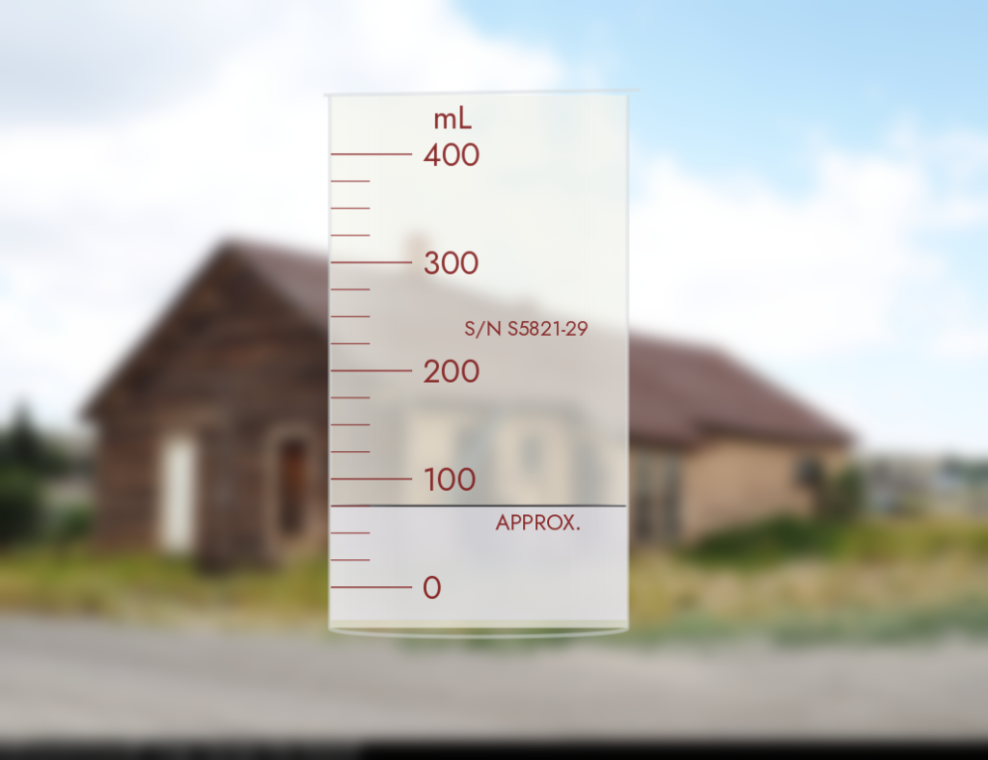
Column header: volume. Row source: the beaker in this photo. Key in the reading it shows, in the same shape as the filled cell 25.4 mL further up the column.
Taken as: 75 mL
